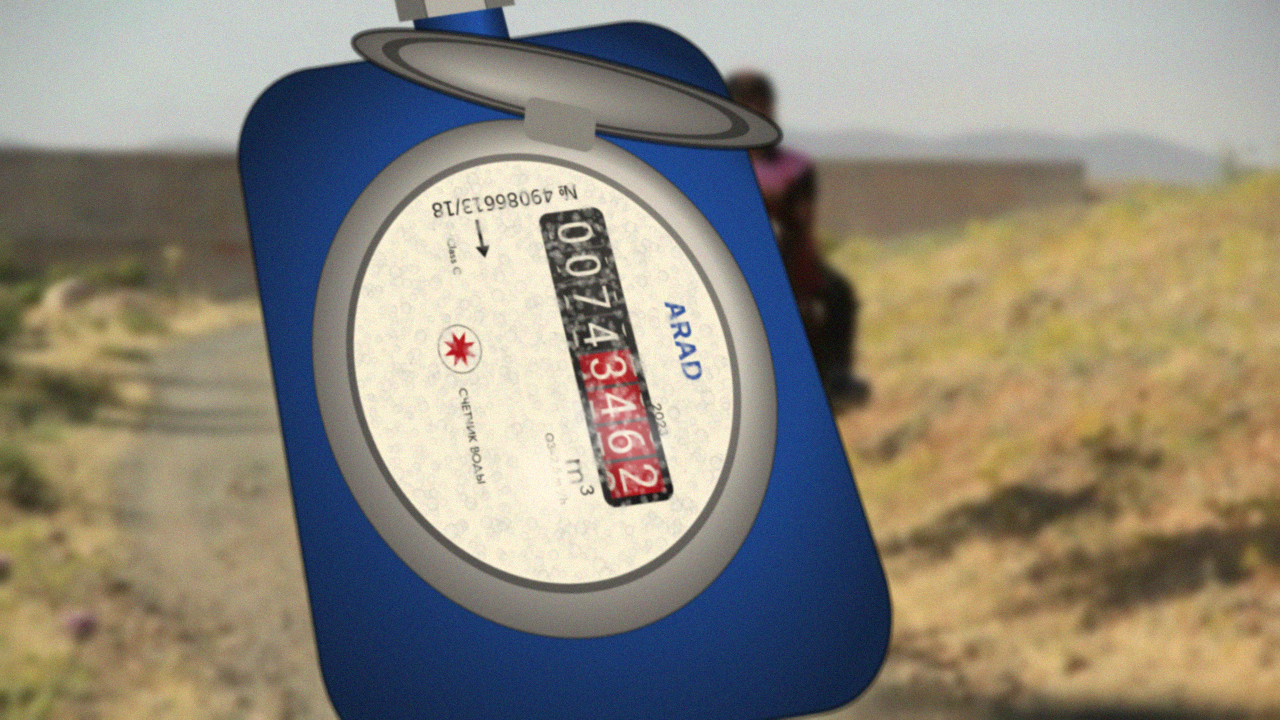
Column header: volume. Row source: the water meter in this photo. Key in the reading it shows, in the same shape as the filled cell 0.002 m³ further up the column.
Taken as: 74.3462 m³
